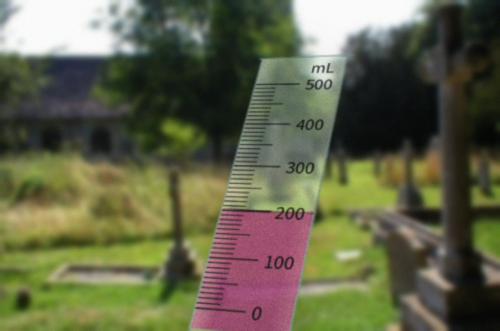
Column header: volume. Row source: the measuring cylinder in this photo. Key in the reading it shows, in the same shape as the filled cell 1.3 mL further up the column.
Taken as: 200 mL
